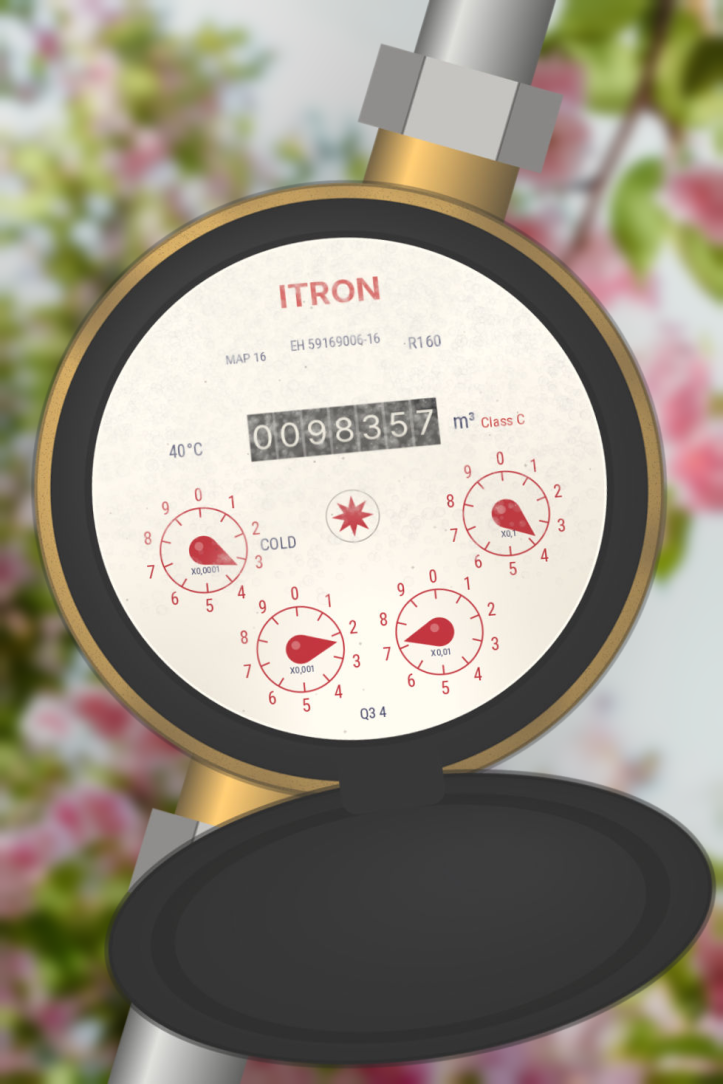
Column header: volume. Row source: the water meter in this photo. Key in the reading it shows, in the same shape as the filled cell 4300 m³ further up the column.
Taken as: 98357.3723 m³
